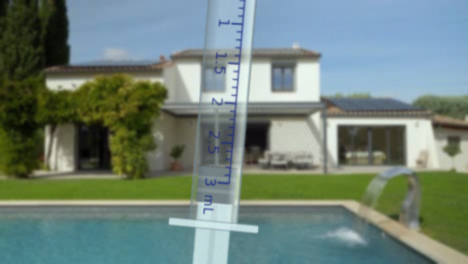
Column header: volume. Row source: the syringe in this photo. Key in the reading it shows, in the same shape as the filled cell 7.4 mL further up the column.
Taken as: 2.8 mL
